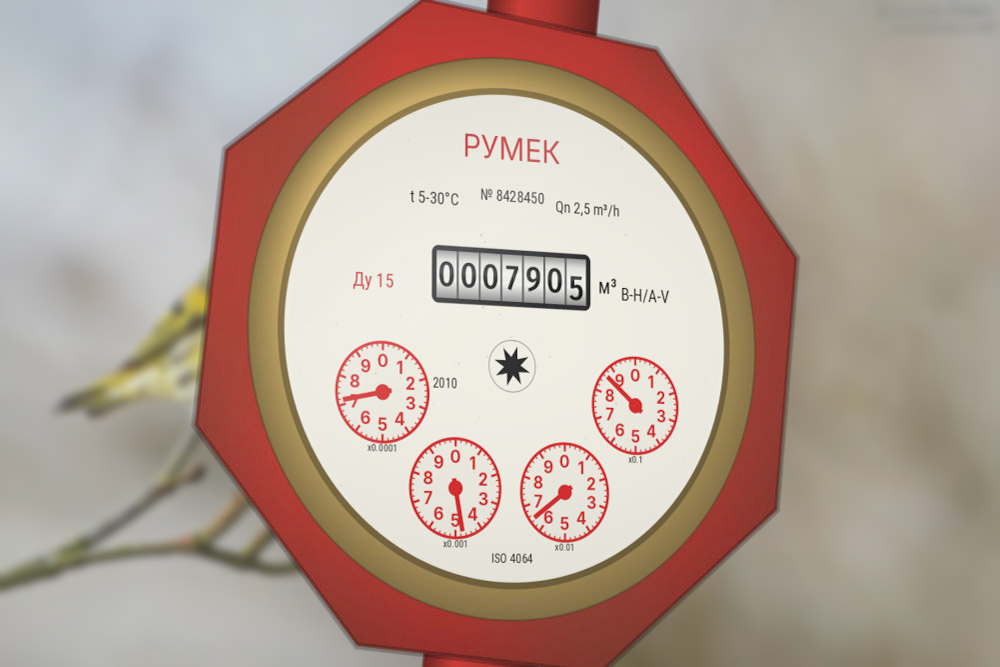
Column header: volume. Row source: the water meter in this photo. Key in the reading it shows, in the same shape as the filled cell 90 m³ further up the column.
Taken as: 7904.8647 m³
